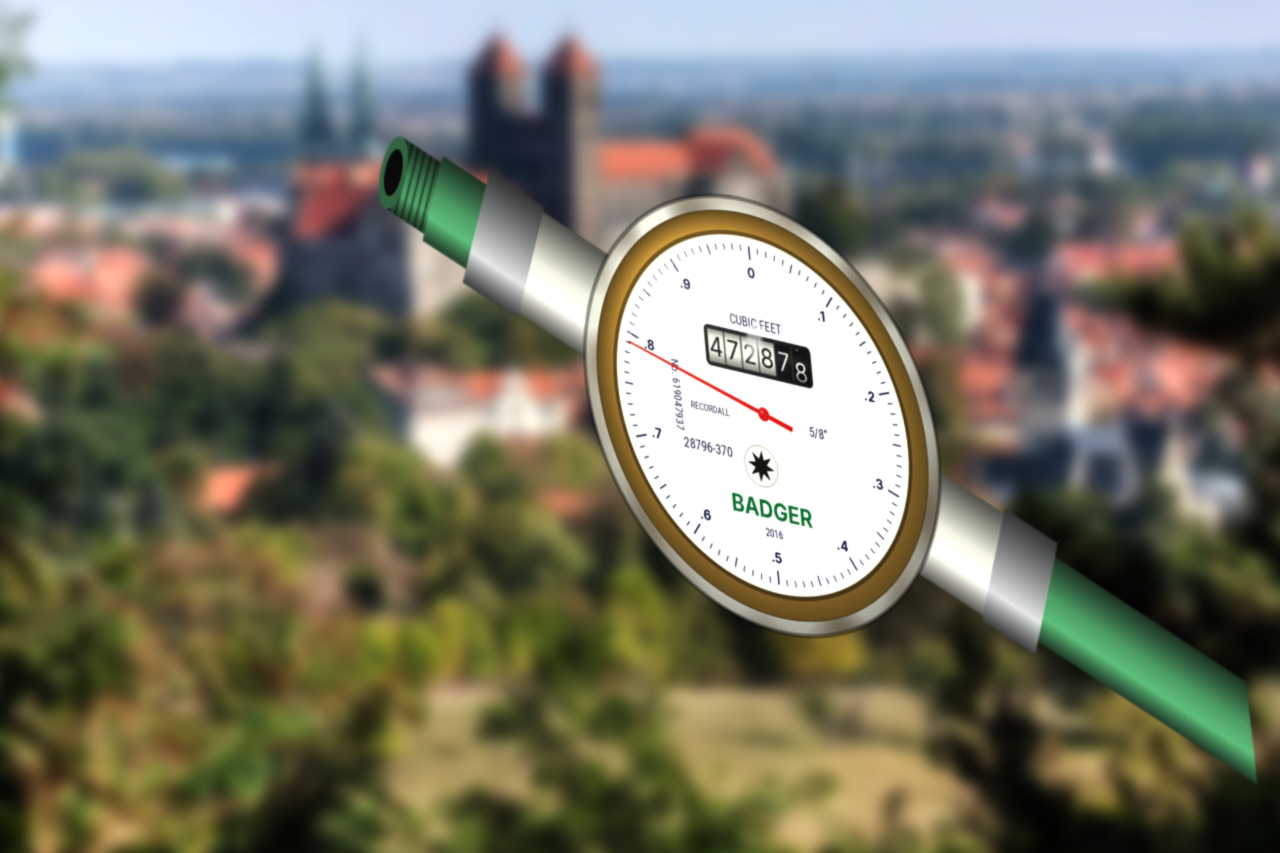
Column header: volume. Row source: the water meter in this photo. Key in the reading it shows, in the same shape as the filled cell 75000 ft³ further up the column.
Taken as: 472877.79 ft³
